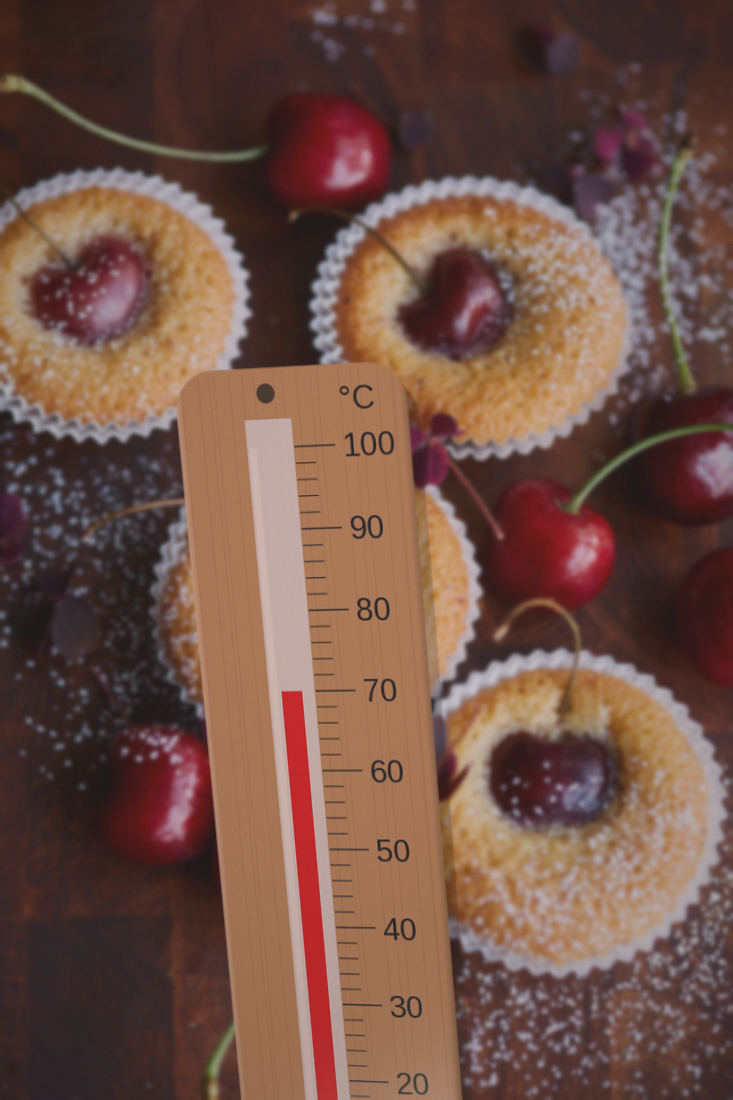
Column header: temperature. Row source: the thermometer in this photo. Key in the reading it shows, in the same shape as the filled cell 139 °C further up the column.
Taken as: 70 °C
